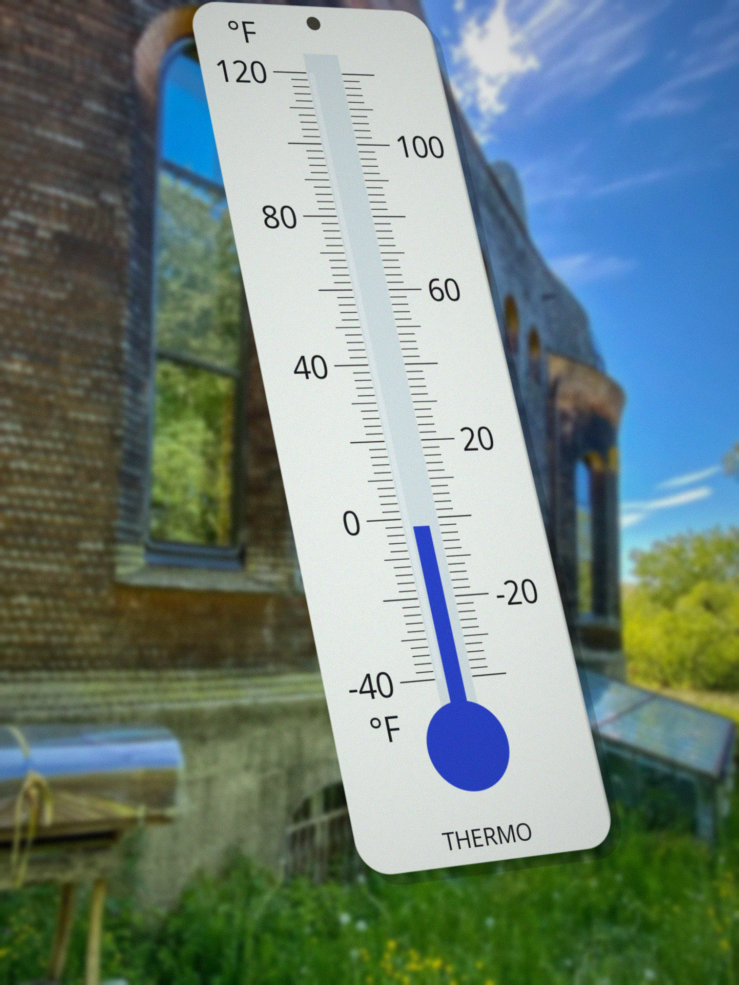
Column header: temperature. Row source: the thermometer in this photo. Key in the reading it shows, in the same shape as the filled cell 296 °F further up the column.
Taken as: -2 °F
